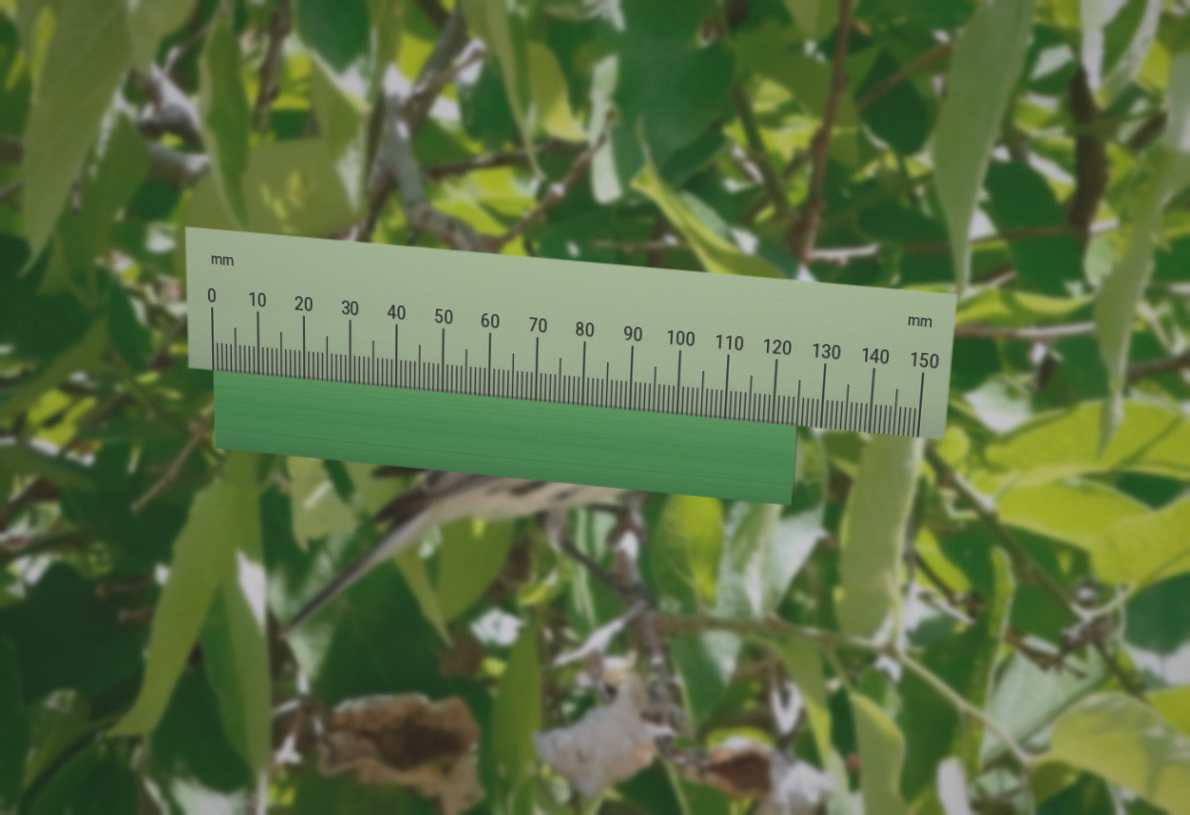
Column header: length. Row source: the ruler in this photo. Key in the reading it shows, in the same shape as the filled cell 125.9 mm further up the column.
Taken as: 125 mm
